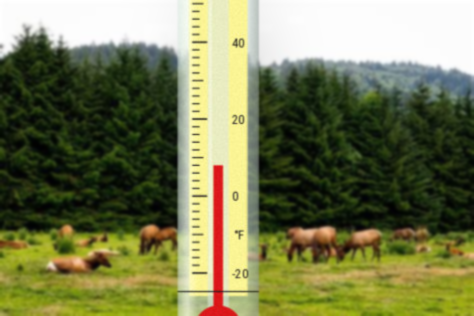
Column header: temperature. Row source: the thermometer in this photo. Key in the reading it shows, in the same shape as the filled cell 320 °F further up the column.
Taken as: 8 °F
